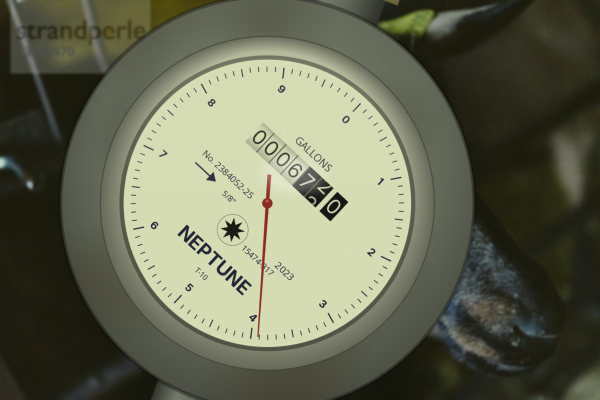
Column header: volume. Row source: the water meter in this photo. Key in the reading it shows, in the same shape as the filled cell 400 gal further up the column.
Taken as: 6723.9 gal
